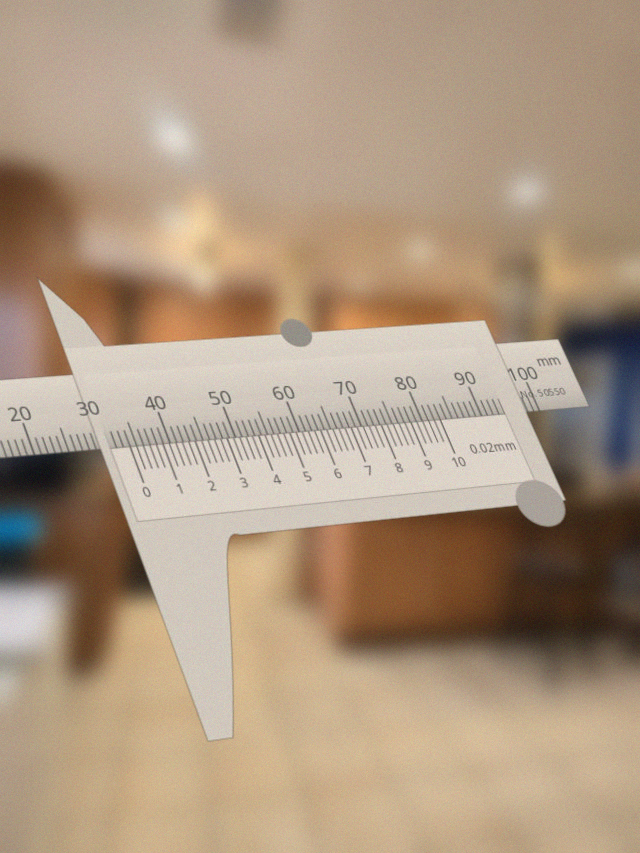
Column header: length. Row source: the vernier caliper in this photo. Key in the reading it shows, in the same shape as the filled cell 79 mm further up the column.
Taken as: 34.0 mm
